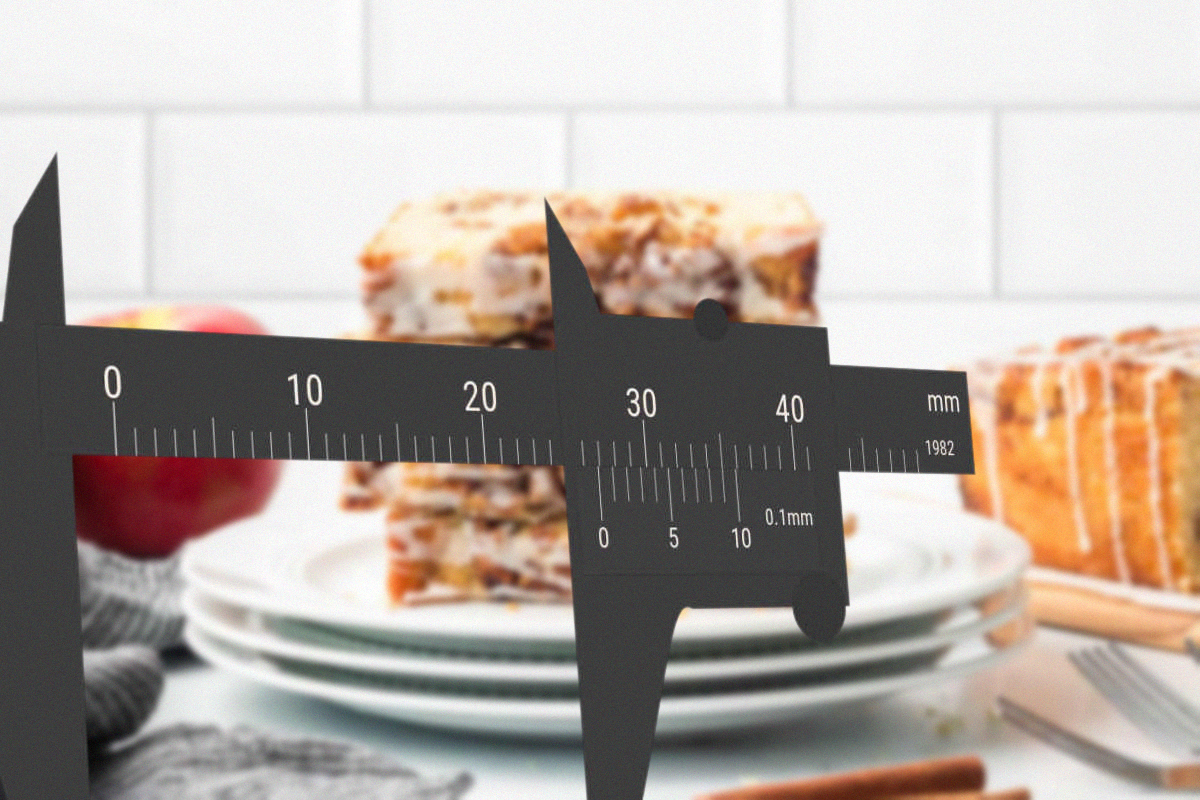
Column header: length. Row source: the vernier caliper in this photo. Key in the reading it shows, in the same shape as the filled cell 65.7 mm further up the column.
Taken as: 26.9 mm
